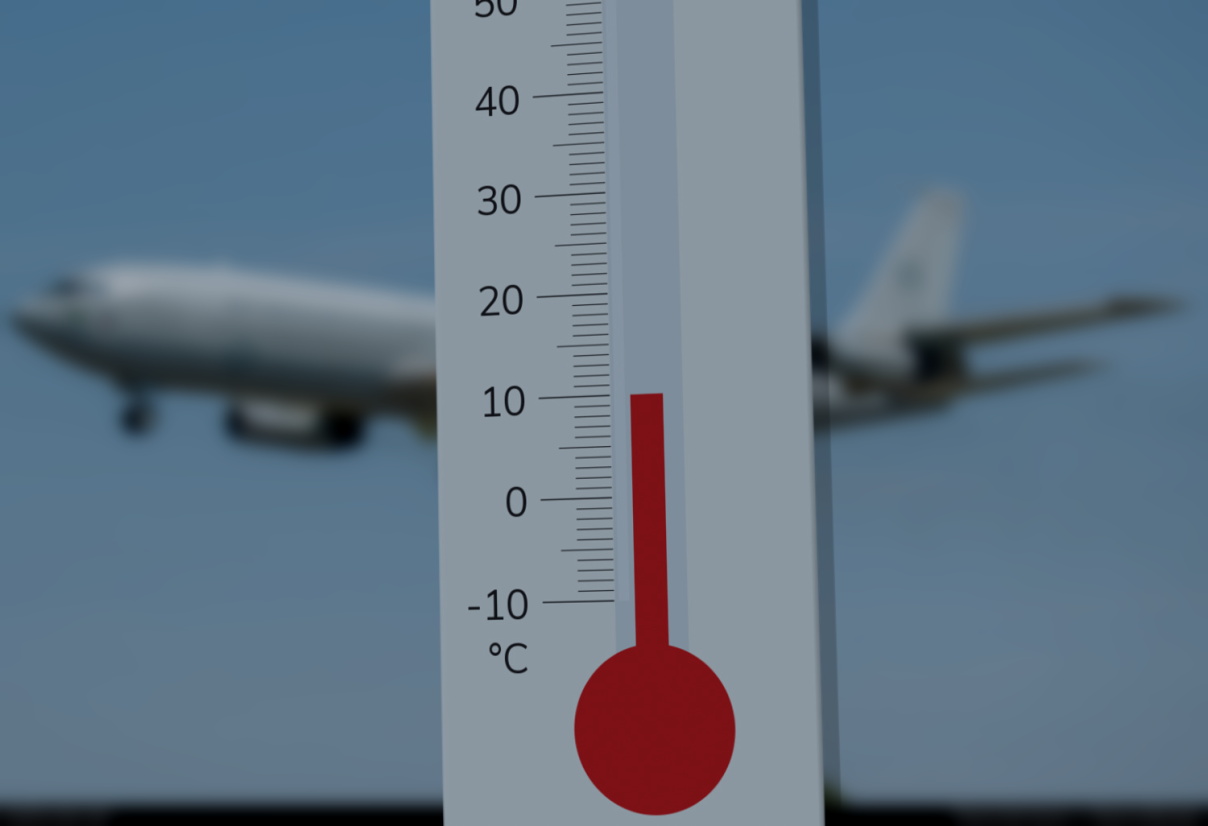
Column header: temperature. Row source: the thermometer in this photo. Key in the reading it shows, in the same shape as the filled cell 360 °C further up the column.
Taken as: 10 °C
